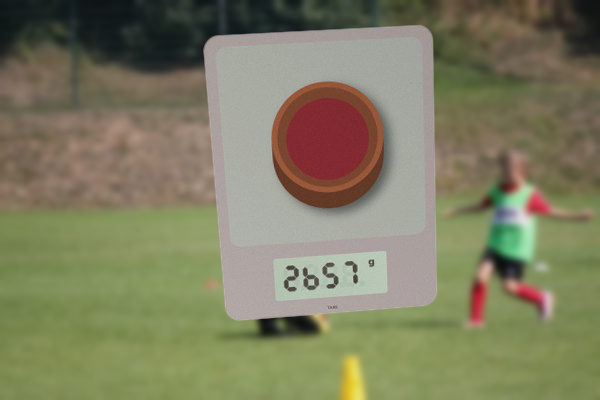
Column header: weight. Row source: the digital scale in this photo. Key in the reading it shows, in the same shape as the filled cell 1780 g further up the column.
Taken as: 2657 g
